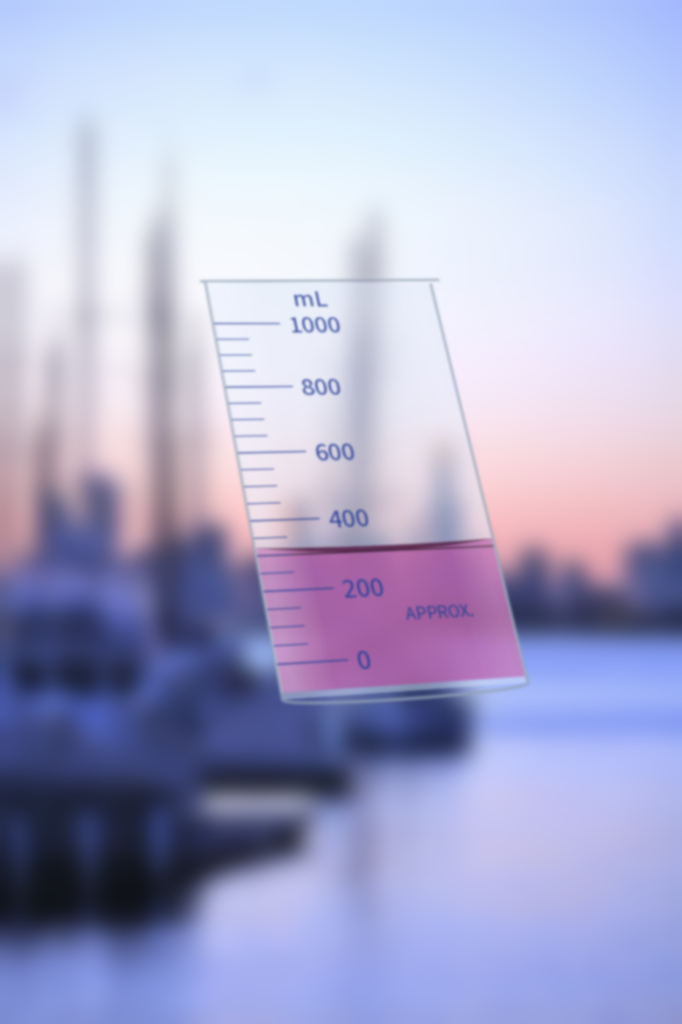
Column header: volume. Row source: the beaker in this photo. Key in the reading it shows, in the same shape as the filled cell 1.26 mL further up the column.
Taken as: 300 mL
